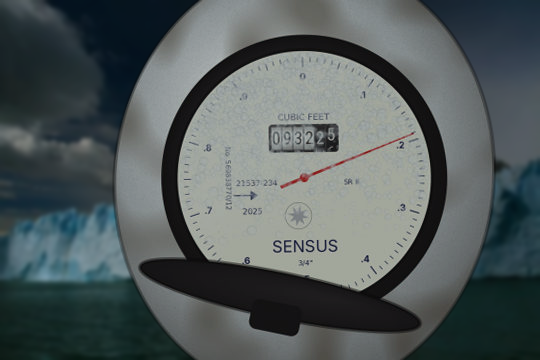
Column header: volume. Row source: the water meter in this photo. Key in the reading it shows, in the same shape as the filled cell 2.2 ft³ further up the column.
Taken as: 93225.19 ft³
